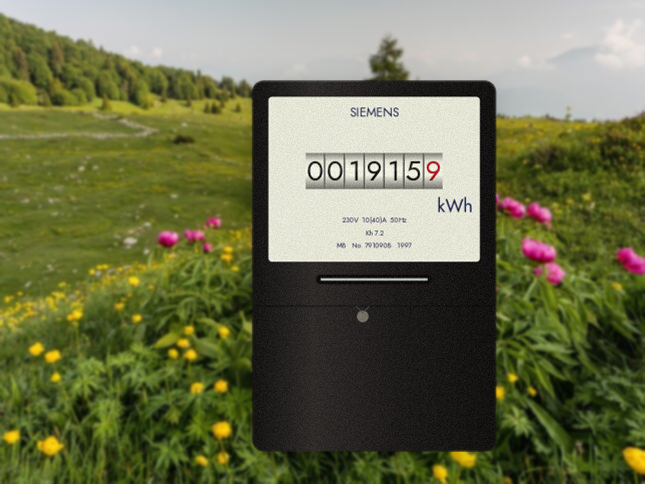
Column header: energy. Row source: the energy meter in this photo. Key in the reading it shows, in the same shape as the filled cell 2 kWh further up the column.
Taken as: 1915.9 kWh
